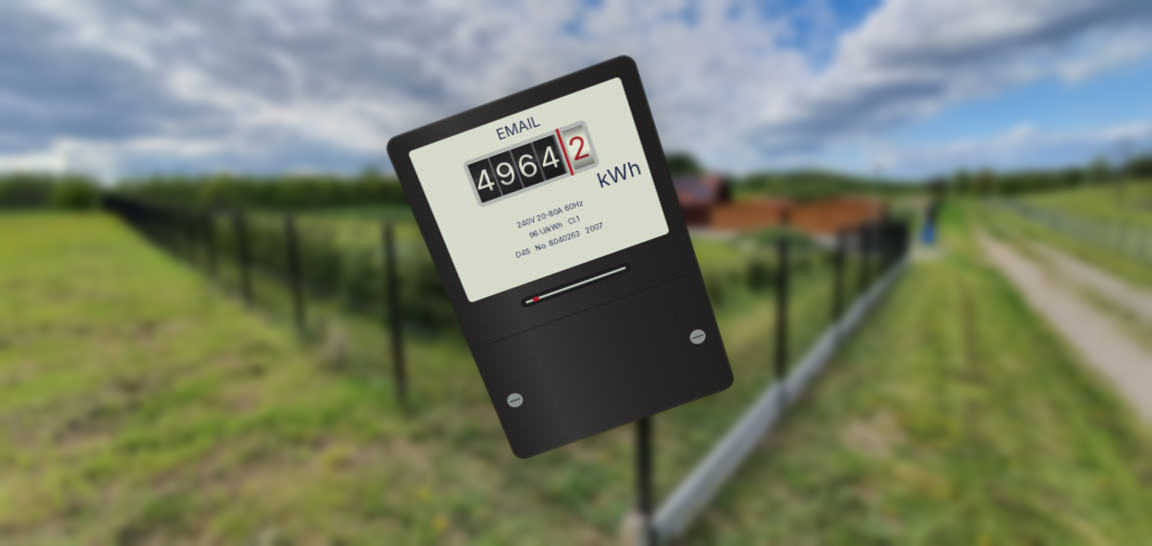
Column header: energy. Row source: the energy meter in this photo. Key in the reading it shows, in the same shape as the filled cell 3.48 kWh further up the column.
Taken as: 4964.2 kWh
